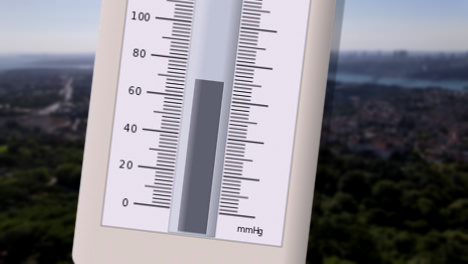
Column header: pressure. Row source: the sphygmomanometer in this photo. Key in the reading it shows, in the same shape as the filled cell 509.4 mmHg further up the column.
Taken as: 70 mmHg
